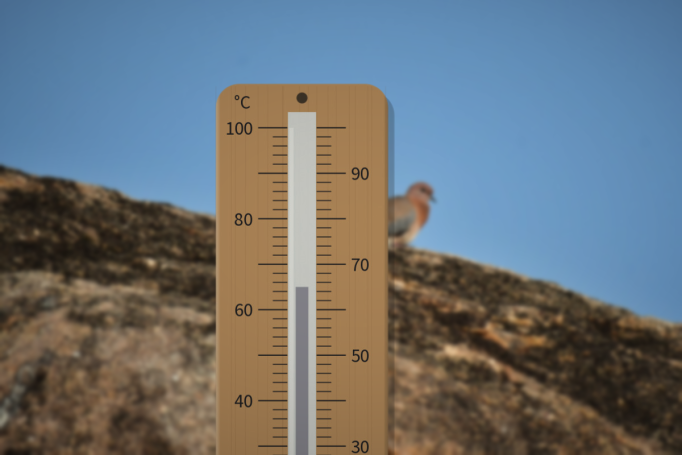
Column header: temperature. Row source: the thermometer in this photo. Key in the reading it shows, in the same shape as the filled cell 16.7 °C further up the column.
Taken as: 65 °C
